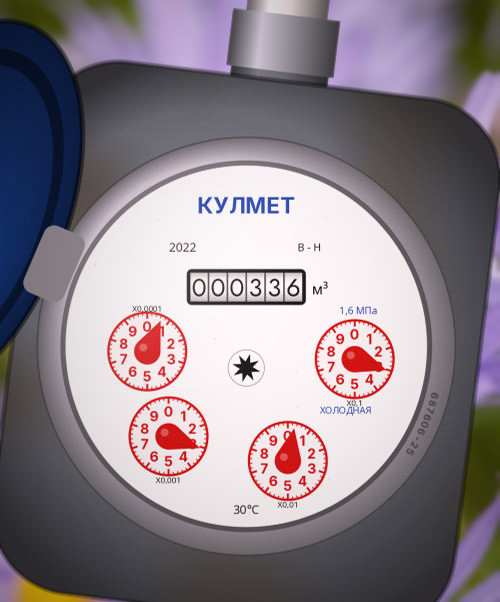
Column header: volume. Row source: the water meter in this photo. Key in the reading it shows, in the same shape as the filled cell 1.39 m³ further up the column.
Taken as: 336.3030 m³
